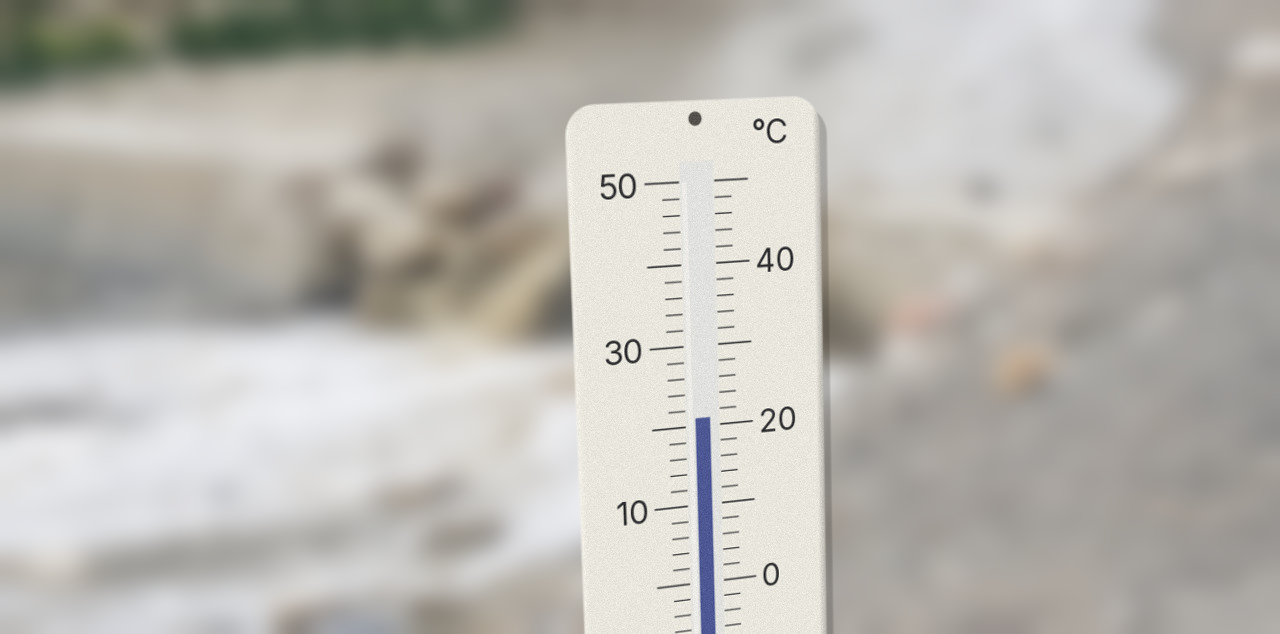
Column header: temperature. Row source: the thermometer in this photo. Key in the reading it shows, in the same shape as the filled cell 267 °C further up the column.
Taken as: 21 °C
